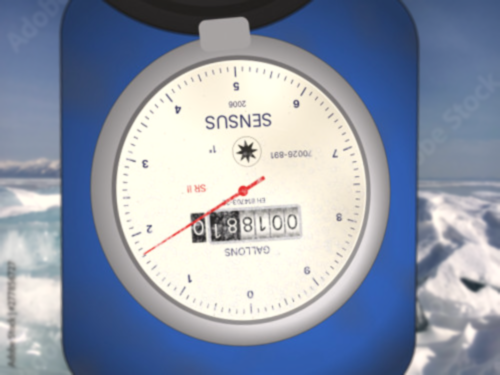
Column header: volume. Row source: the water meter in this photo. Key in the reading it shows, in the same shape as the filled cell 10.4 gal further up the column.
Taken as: 18811.7 gal
